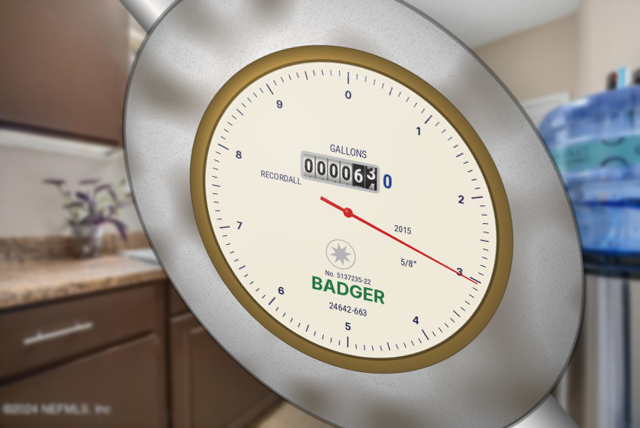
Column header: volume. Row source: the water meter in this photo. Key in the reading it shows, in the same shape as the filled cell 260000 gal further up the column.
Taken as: 633.0 gal
